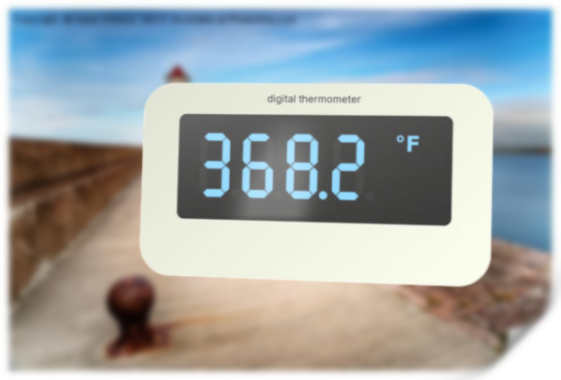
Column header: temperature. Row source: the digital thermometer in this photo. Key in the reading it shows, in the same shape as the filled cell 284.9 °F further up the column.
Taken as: 368.2 °F
